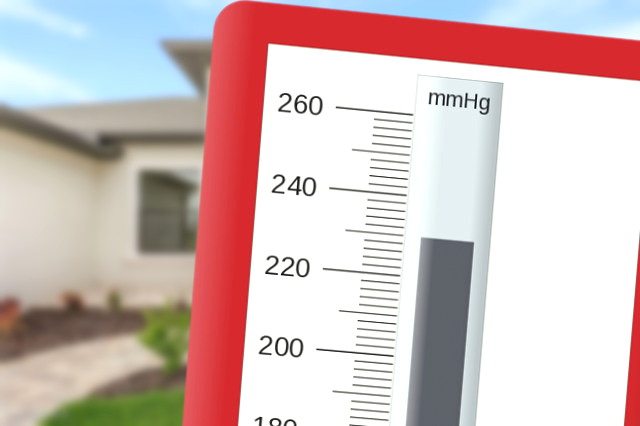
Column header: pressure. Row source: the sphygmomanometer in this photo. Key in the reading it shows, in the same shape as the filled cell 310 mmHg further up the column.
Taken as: 230 mmHg
